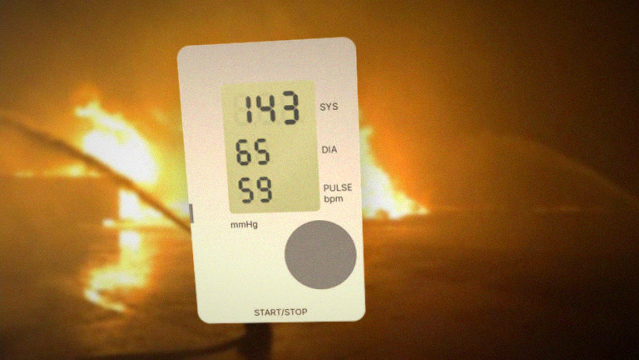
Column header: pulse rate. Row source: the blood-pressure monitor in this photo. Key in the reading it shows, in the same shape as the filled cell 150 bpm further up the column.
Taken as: 59 bpm
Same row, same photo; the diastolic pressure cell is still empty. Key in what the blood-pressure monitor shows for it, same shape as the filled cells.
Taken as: 65 mmHg
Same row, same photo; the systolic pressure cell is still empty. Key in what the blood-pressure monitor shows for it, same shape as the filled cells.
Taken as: 143 mmHg
